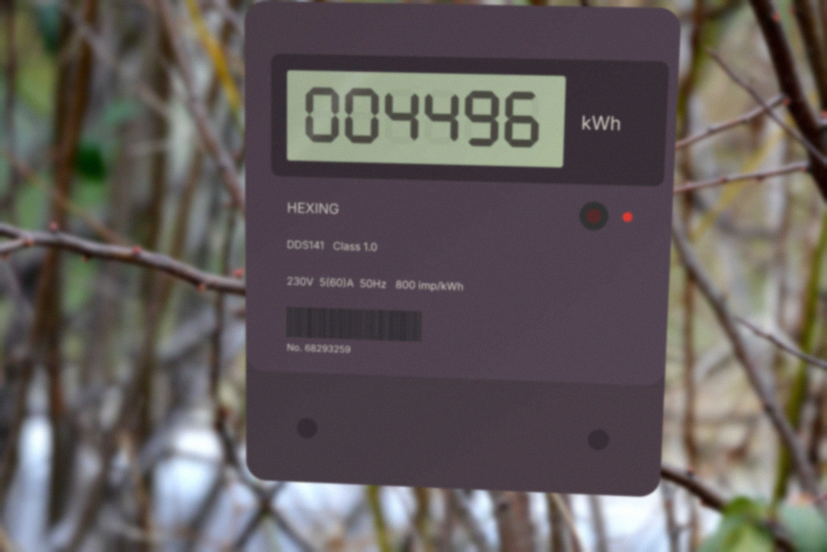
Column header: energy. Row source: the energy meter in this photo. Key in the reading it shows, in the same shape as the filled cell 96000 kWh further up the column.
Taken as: 4496 kWh
